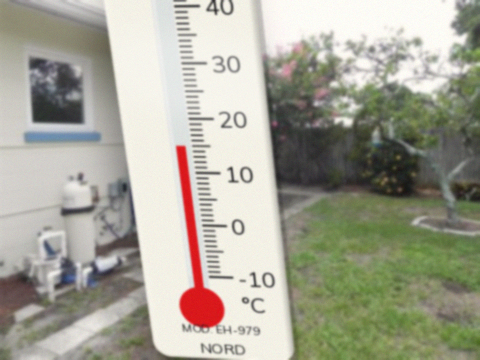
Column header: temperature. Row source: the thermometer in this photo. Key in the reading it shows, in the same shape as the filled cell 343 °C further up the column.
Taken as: 15 °C
